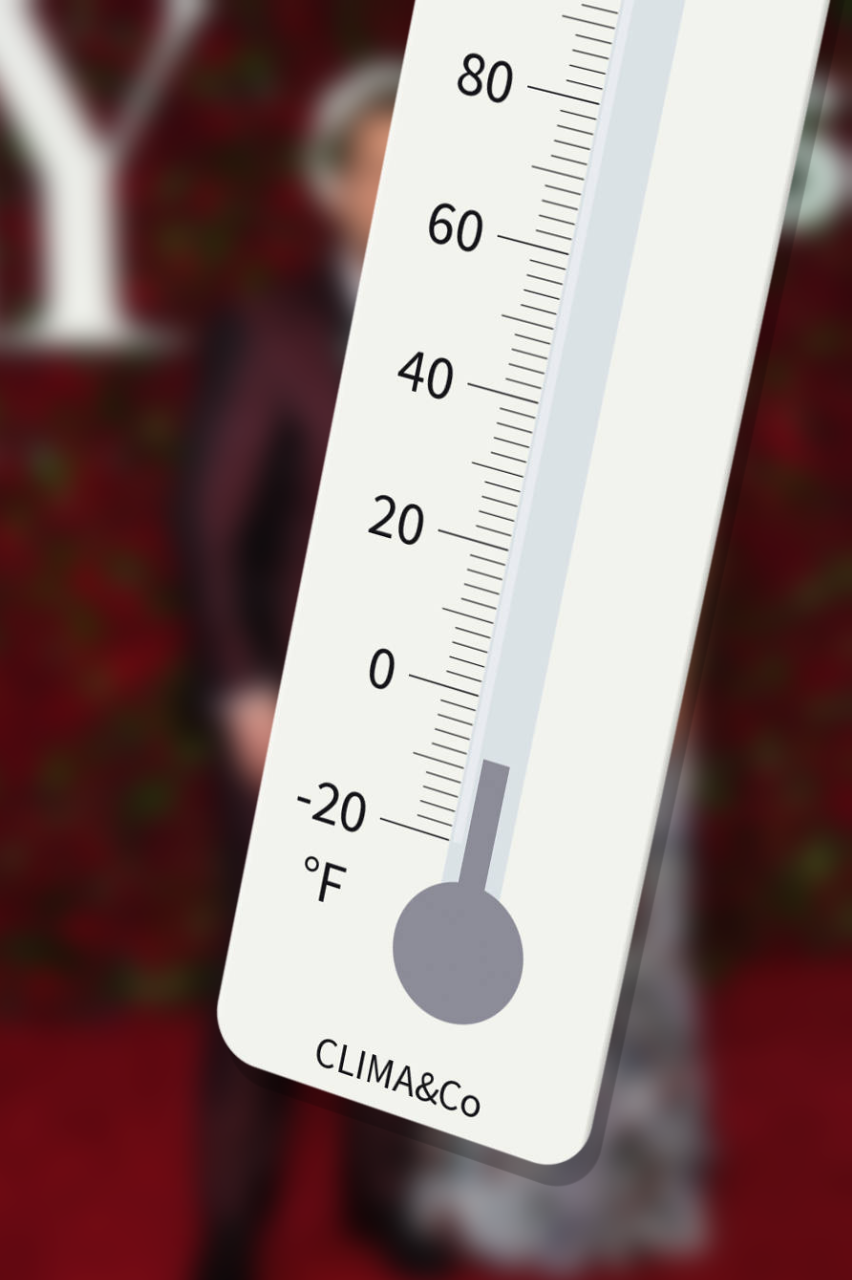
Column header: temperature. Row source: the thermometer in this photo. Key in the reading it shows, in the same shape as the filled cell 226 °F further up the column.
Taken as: -8 °F
